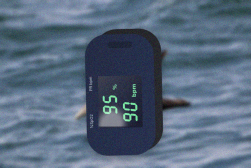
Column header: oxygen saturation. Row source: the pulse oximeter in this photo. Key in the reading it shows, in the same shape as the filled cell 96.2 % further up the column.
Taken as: 95 %
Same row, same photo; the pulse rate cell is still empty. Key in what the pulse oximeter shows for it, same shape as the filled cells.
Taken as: 90 bpm
